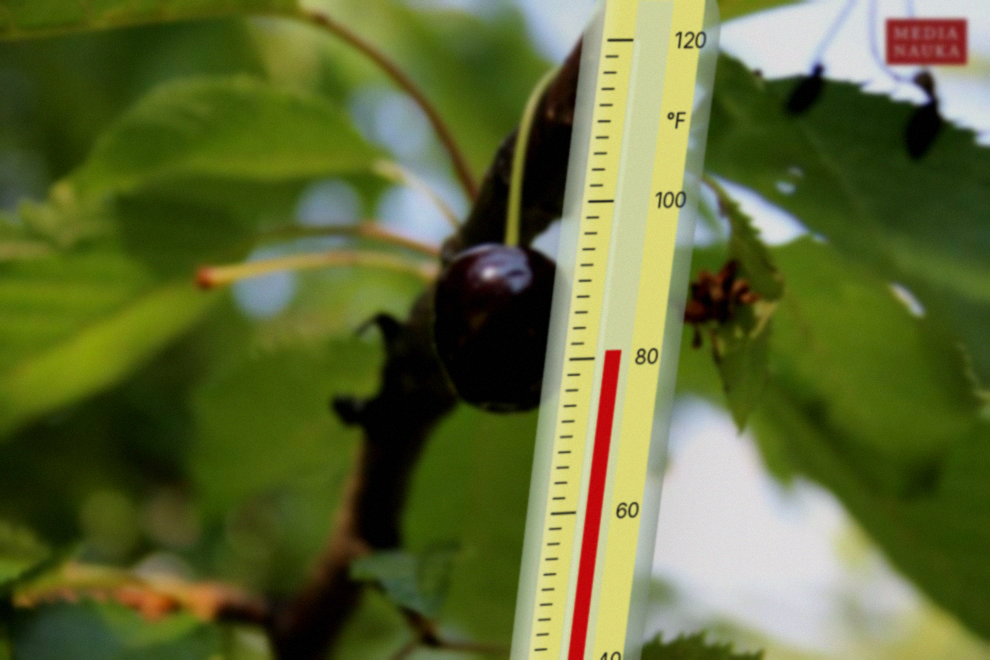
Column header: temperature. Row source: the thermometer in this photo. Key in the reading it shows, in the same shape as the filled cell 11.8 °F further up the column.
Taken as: 81 °F
